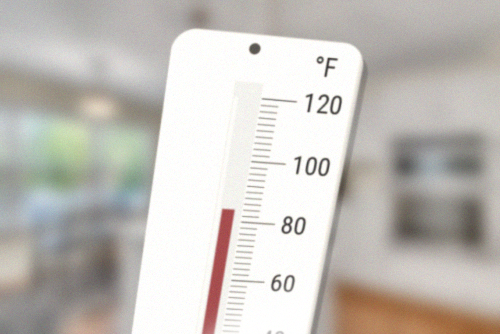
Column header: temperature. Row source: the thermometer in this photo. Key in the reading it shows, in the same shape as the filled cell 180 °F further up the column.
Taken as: 84 °F
